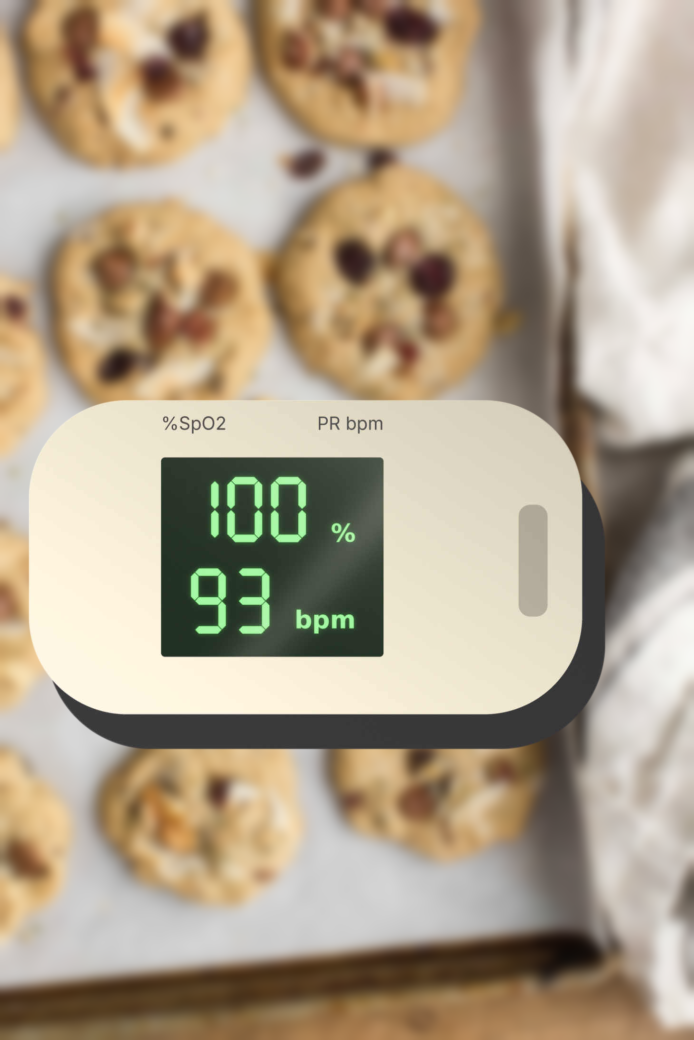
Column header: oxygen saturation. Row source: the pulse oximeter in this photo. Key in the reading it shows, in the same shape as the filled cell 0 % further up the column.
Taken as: 100 %
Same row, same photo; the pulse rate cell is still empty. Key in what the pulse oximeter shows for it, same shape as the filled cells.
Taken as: 93 bpm
